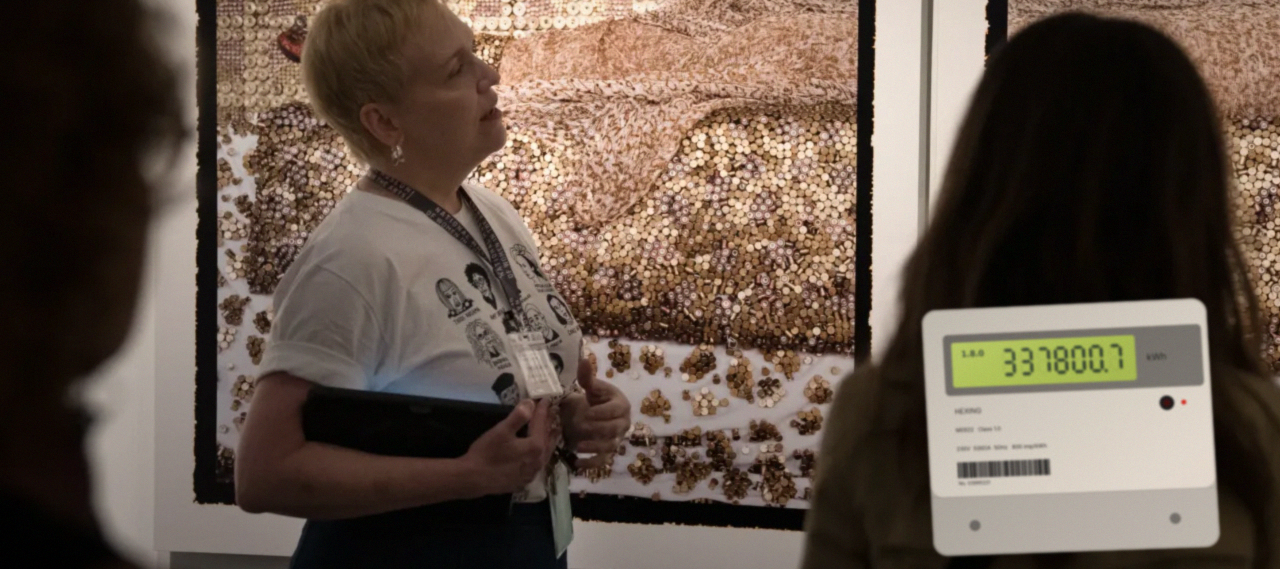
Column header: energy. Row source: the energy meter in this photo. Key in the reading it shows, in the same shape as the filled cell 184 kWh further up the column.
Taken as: 337800.7 kWh
